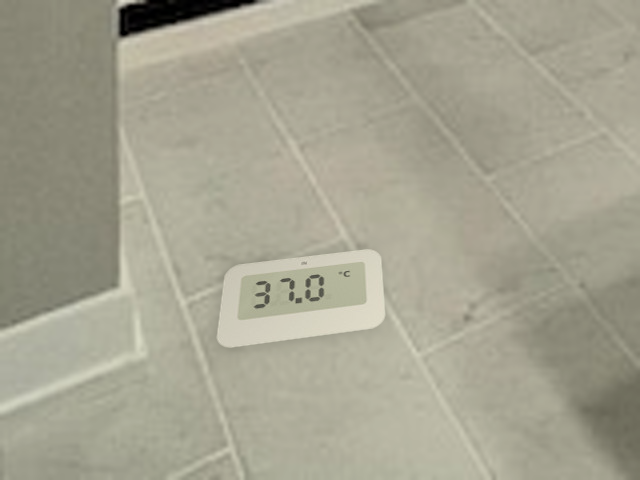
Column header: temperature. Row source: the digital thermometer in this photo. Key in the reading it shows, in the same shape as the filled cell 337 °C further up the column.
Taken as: 37.0 °C
